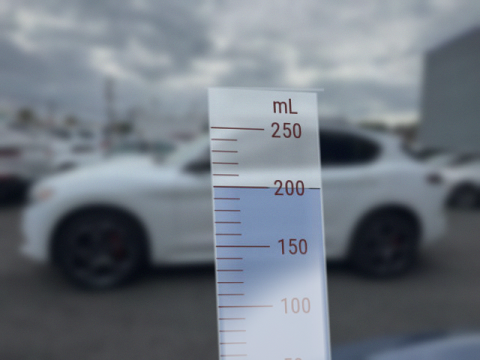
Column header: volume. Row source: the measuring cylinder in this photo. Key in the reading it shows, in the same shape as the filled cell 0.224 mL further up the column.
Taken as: 200 mL
